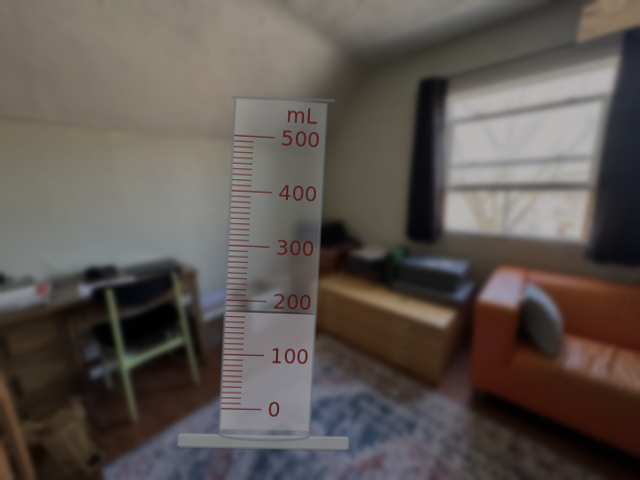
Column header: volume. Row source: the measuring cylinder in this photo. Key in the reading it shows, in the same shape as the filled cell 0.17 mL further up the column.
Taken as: 180 mL
